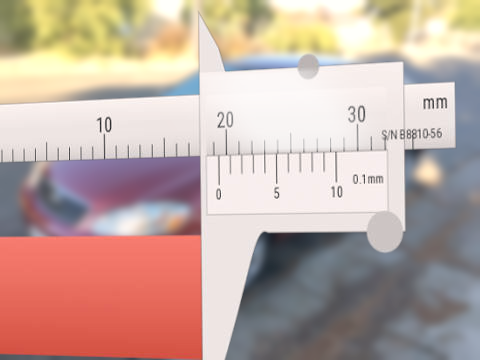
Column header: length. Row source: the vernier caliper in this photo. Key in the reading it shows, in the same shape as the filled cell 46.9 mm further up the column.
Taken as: 19.4 mm
